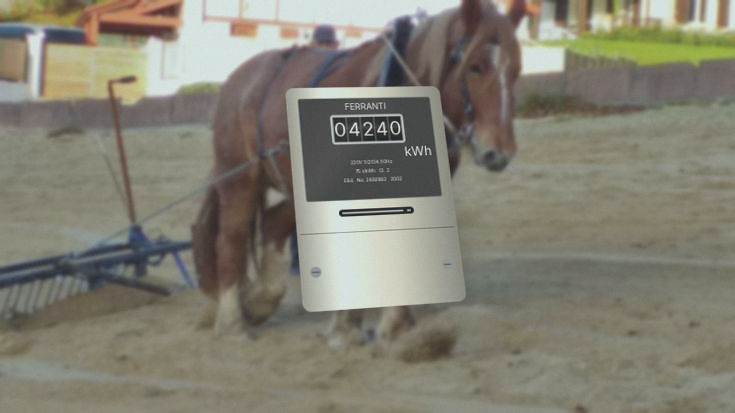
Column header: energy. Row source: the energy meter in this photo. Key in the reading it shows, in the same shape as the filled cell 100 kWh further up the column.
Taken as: 4240 kWh
